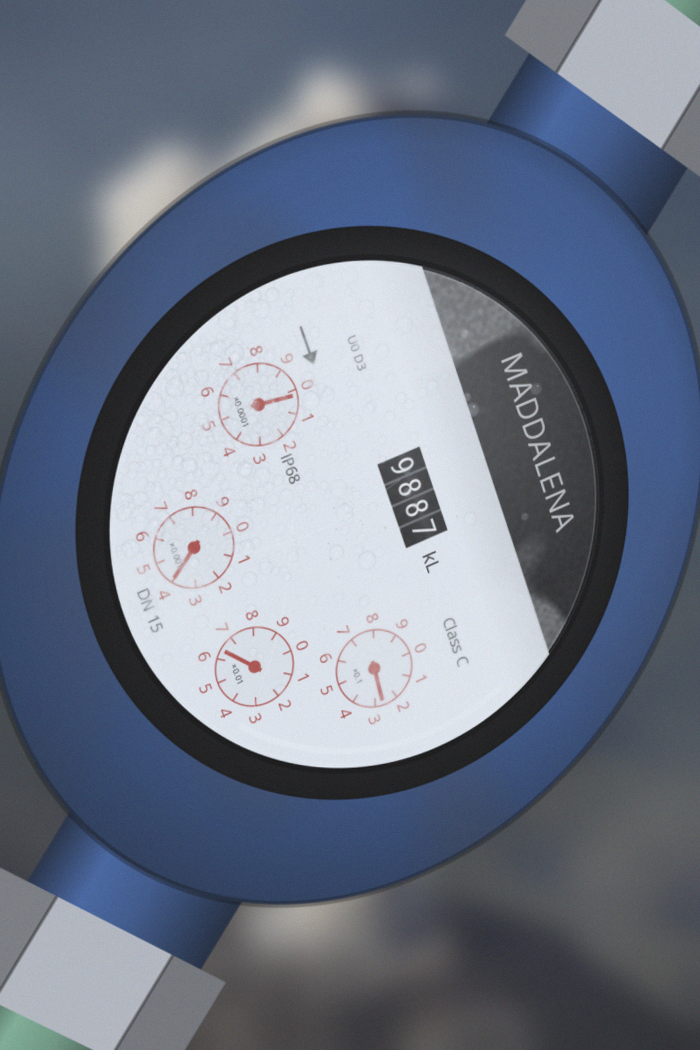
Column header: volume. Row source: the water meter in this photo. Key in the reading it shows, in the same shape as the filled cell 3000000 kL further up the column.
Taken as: 9887.2640 kL
